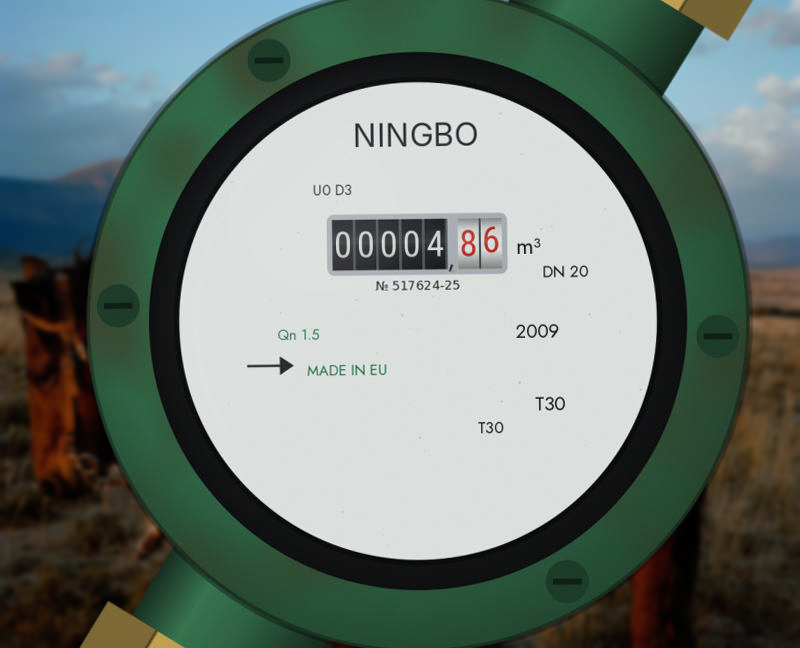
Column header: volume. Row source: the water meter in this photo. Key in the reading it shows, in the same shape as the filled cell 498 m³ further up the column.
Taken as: 4.86 m³
